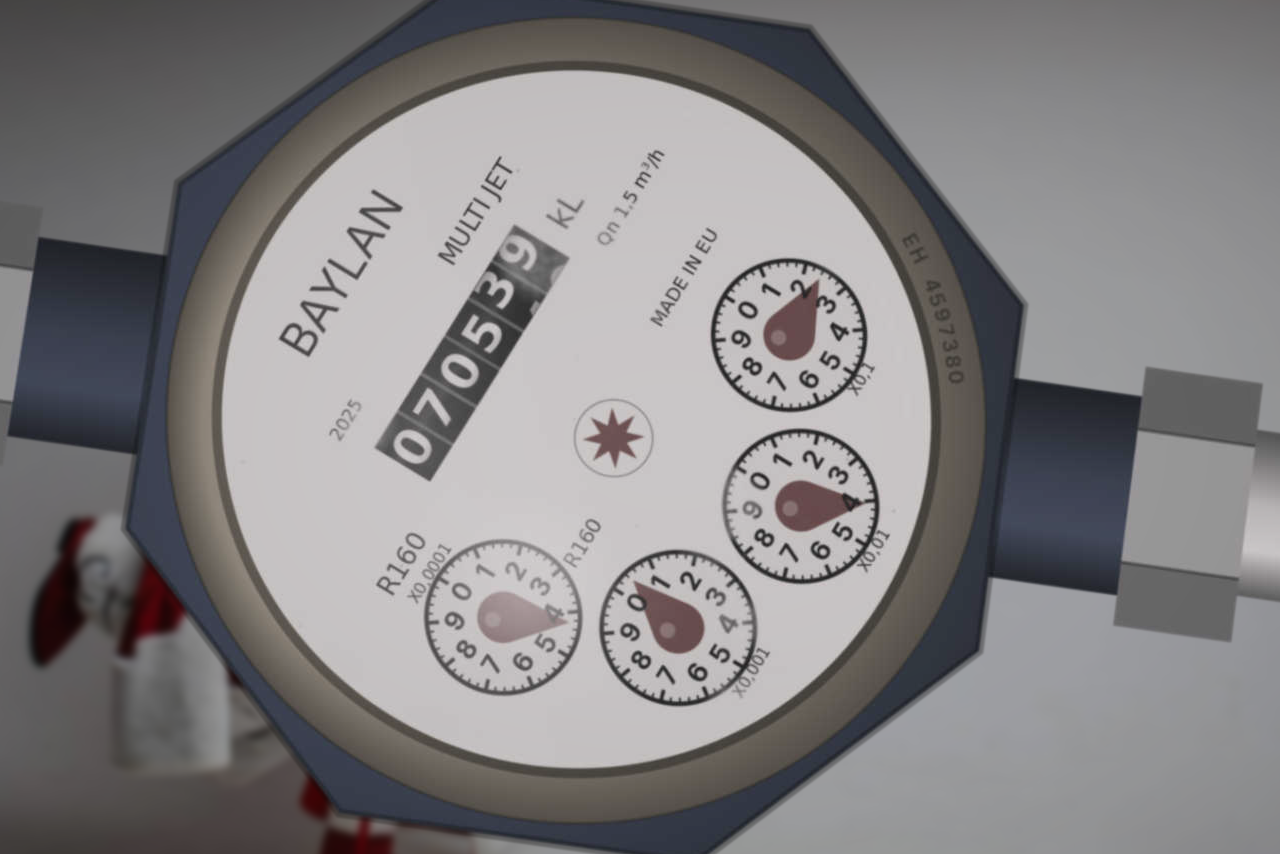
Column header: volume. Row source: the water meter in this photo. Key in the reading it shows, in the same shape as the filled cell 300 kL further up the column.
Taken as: 70539.2404 kL
